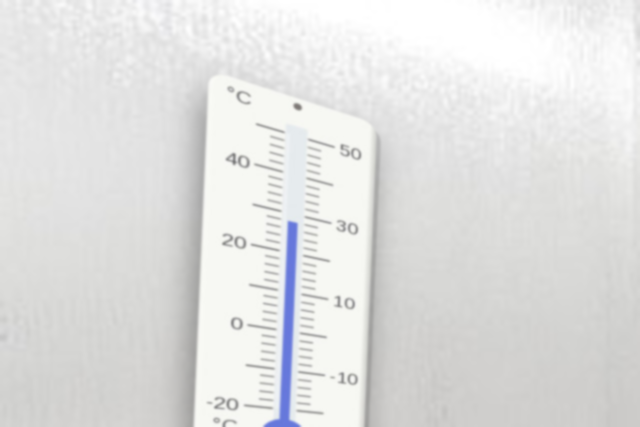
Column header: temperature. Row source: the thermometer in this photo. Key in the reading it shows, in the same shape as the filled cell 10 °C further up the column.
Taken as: 28 °C
